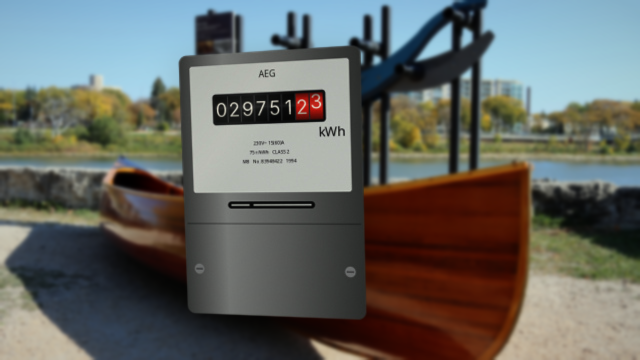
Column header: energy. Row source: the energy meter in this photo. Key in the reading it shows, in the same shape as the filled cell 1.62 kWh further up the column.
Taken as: 29751.23 kWh
